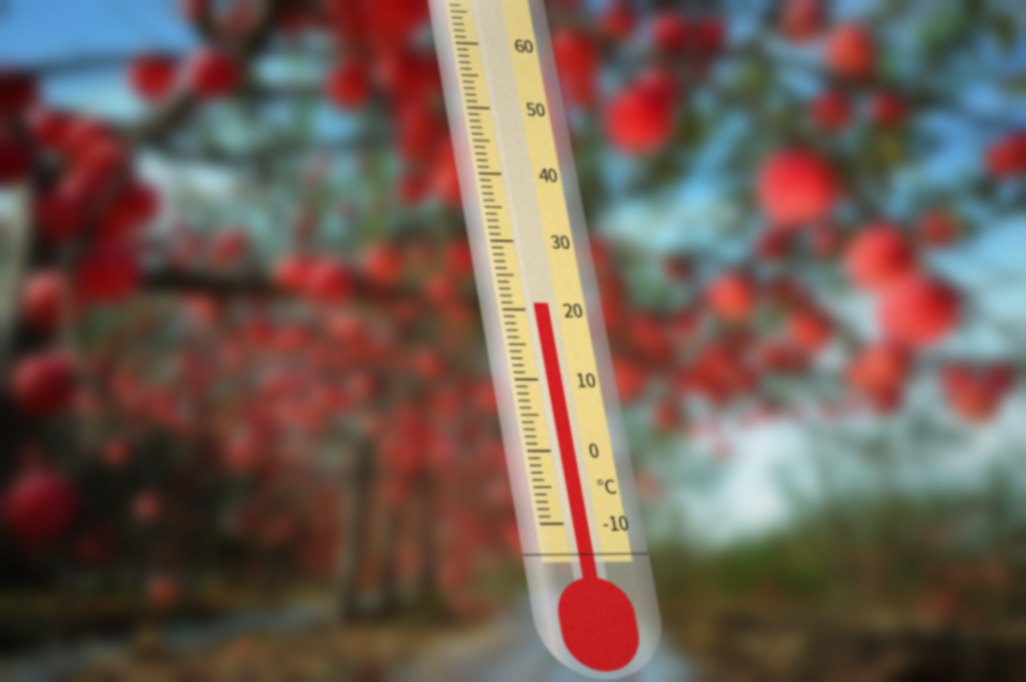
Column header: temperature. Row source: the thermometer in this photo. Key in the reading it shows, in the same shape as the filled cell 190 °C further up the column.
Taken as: 21 °C
